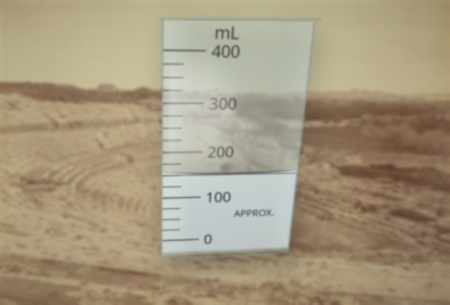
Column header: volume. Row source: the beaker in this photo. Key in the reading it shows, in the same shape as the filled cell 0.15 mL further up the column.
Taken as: 150 mL
